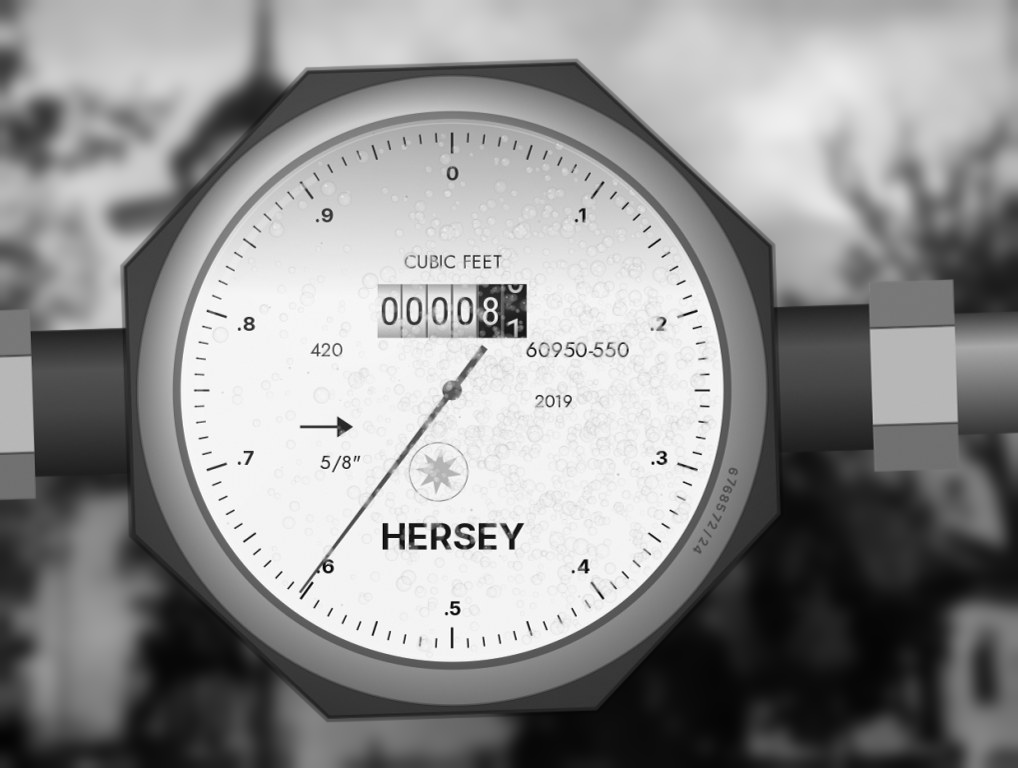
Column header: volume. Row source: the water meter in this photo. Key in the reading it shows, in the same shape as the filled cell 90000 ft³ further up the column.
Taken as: 80.60 ft³
